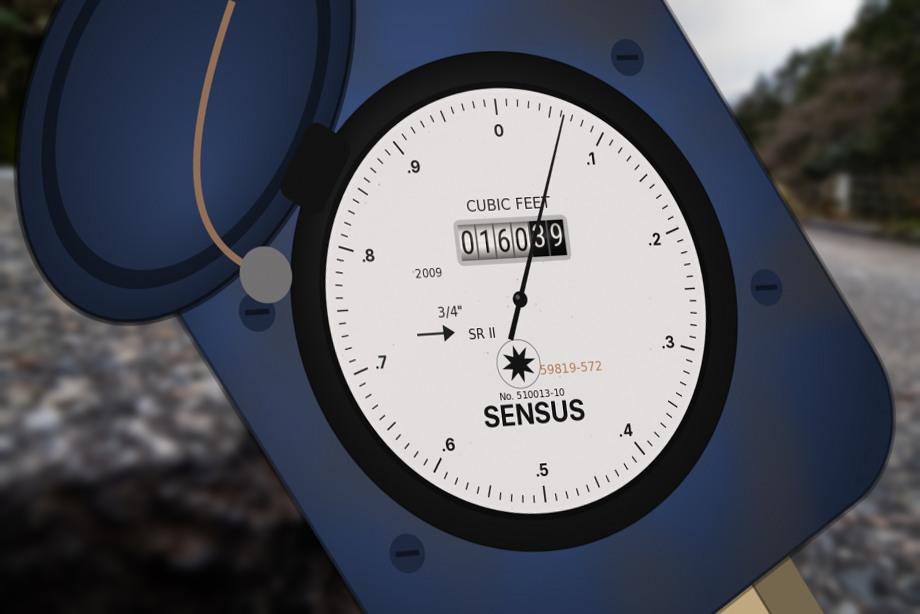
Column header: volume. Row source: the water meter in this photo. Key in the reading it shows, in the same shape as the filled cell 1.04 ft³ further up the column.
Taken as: 16039.06 ft³
